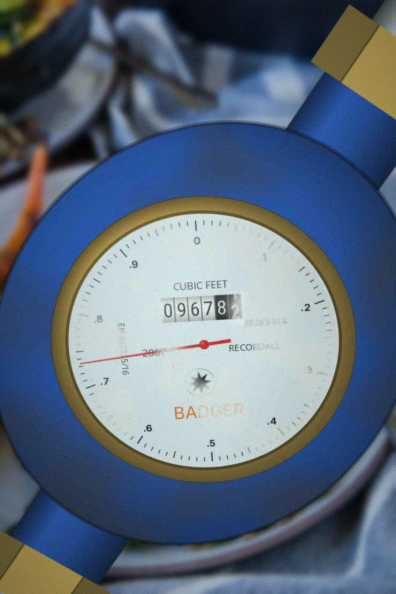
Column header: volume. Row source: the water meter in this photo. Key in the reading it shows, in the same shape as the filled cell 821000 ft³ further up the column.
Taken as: 96781.73 ft³
